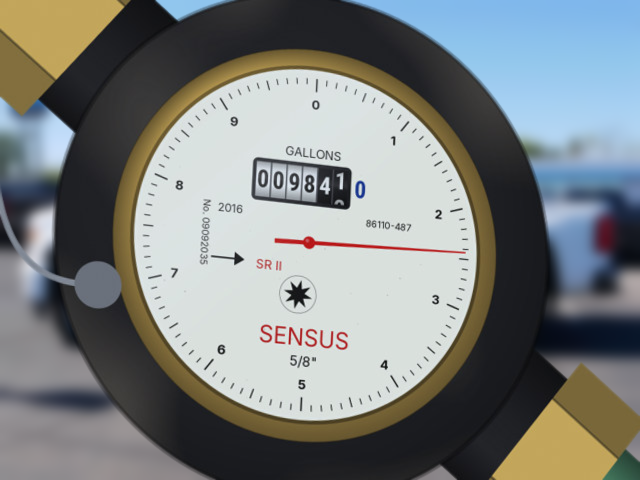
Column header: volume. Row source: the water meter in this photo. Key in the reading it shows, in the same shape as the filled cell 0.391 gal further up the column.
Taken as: 98412.4 gal
